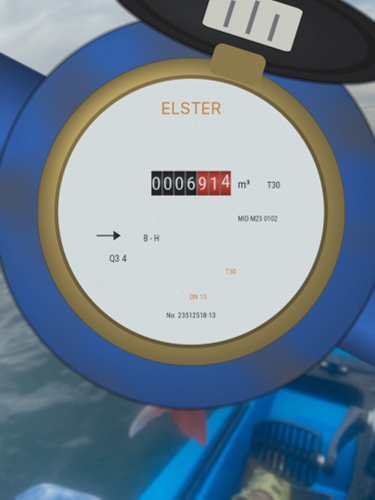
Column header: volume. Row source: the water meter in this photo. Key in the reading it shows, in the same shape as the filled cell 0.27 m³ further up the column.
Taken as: 6.914 m³
